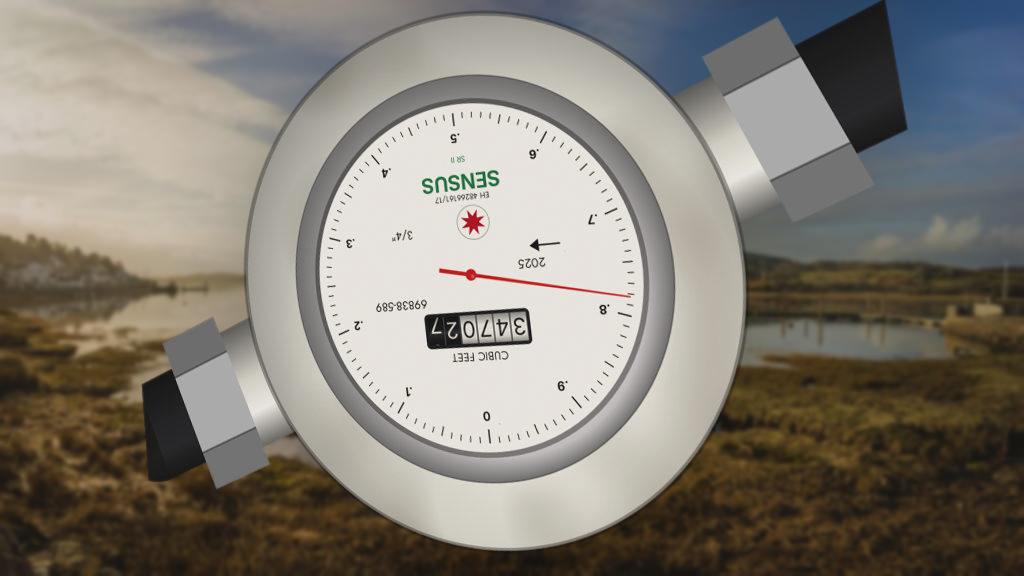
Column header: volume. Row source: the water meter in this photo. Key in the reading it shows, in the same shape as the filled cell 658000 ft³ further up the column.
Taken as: 347026.78 ft³
